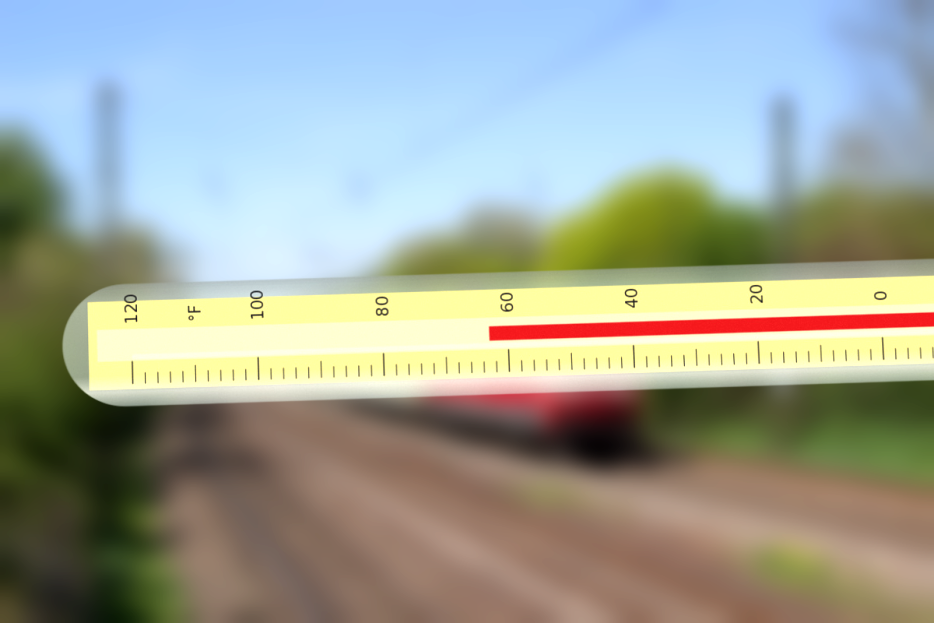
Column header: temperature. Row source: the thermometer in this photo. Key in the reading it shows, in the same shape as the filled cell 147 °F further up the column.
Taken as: 63 °F
